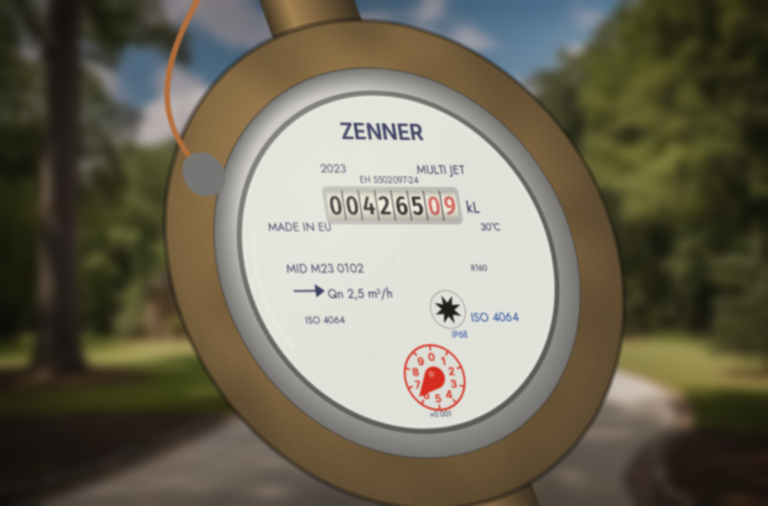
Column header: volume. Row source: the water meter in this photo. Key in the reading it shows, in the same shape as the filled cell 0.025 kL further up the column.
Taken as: 4265.096 kL
